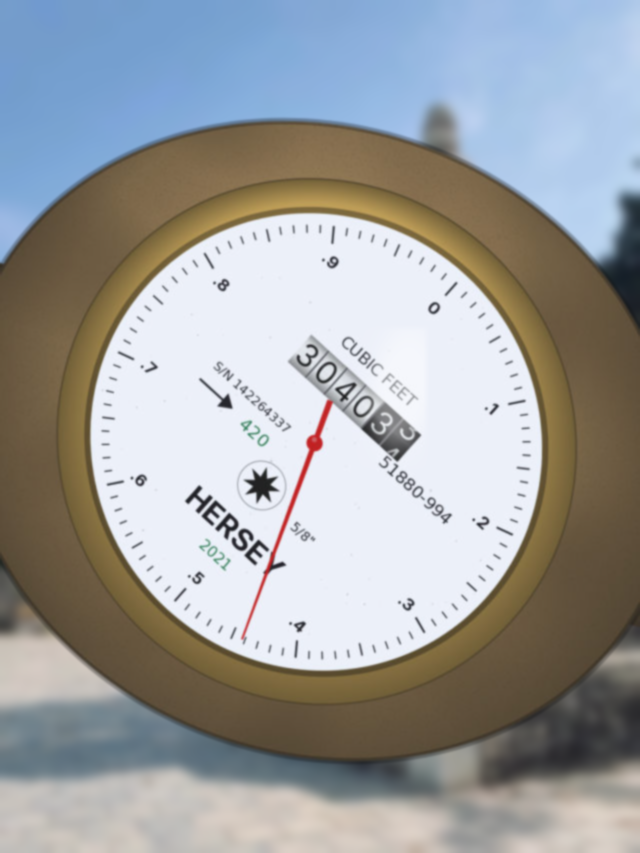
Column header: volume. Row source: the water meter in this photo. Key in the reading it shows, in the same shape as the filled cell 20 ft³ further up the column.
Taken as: 304033.44 ft³
